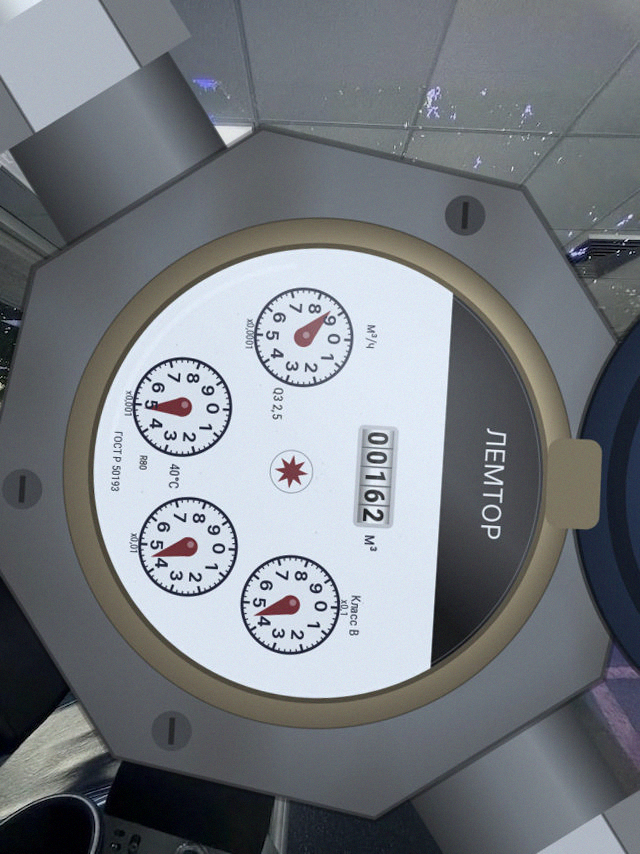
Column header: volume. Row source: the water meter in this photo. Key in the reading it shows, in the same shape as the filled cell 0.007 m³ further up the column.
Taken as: 162.4448 m³
